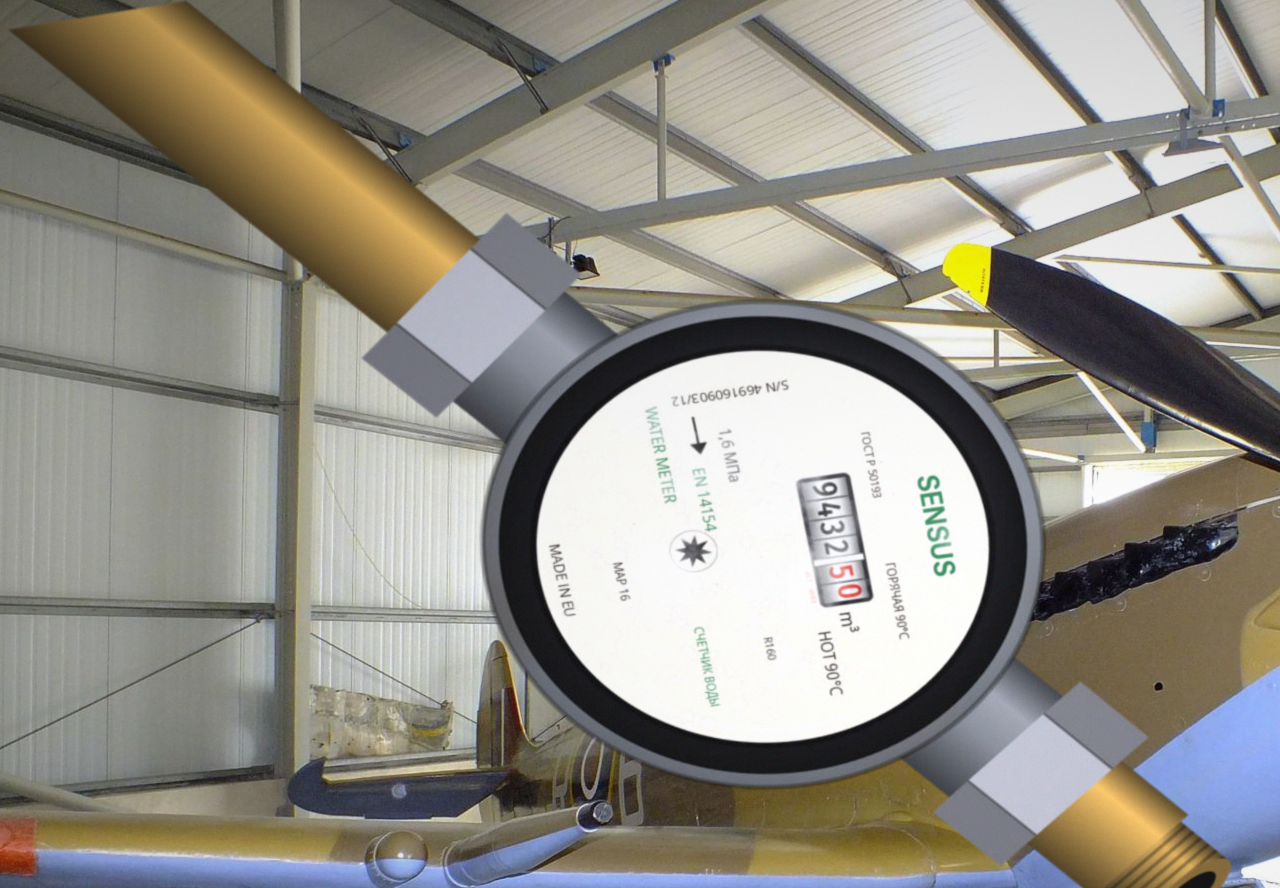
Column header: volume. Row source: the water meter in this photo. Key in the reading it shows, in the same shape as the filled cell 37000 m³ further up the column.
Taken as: 9432.50 m³
